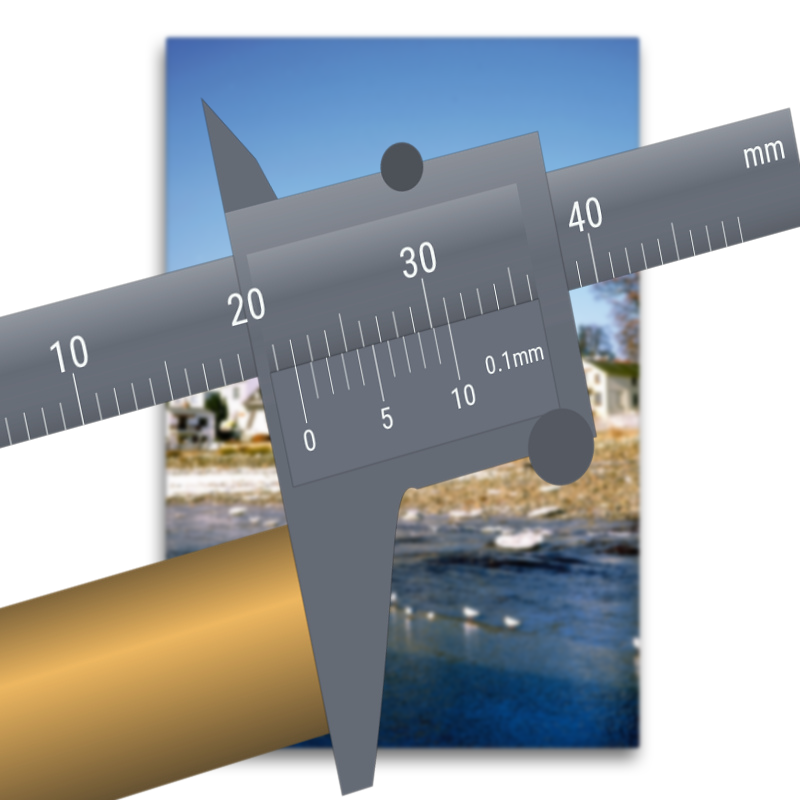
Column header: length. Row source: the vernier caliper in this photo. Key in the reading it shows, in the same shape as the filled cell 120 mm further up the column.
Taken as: 22.0 mm
